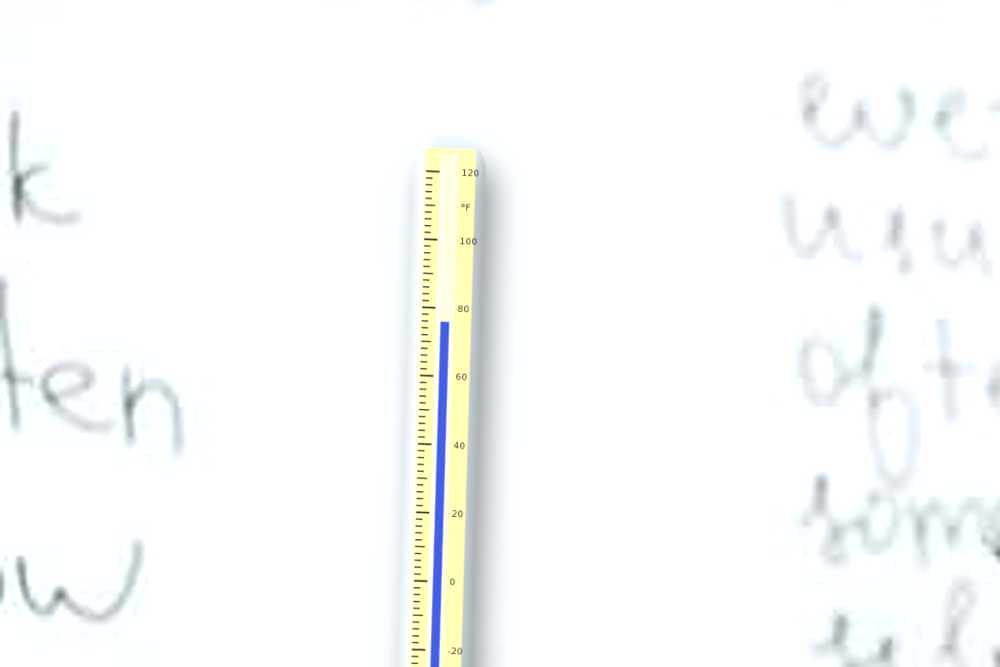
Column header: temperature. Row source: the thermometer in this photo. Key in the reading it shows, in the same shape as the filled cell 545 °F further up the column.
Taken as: 76 °F
